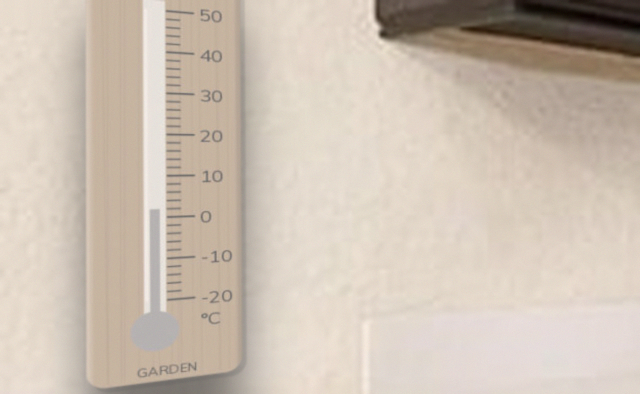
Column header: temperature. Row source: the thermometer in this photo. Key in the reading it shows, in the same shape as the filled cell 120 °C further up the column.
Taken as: 2 °C
